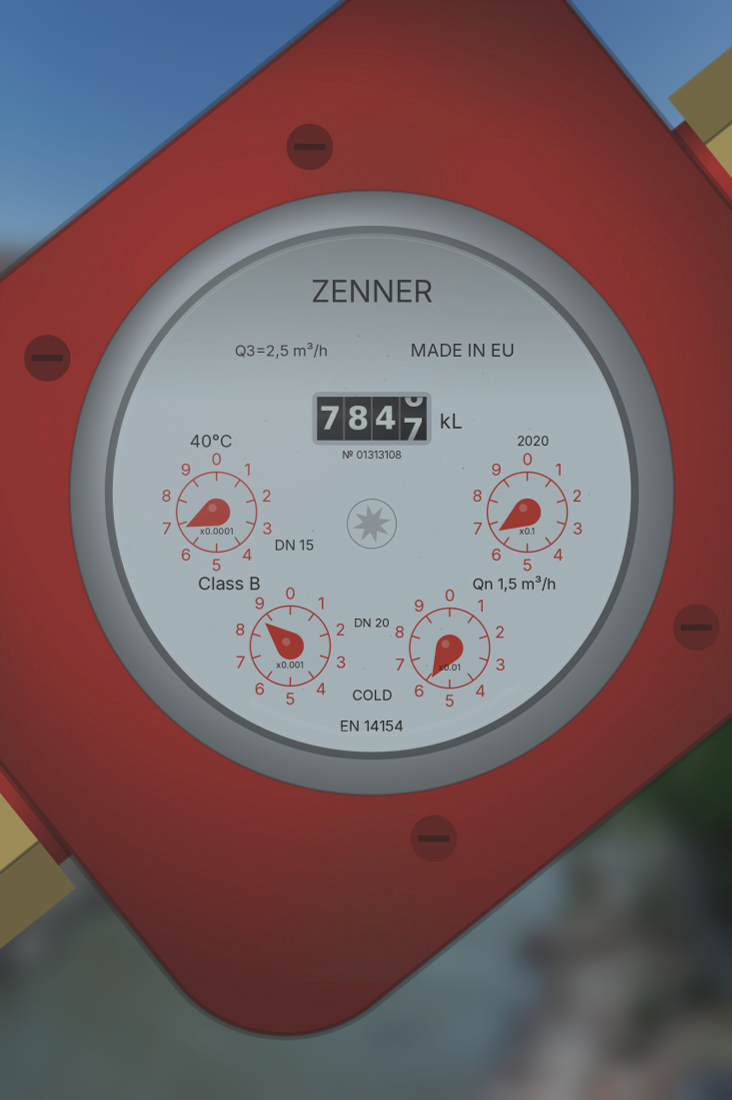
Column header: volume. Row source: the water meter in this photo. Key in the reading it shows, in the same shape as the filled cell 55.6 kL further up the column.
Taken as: 7846.6586 kL
